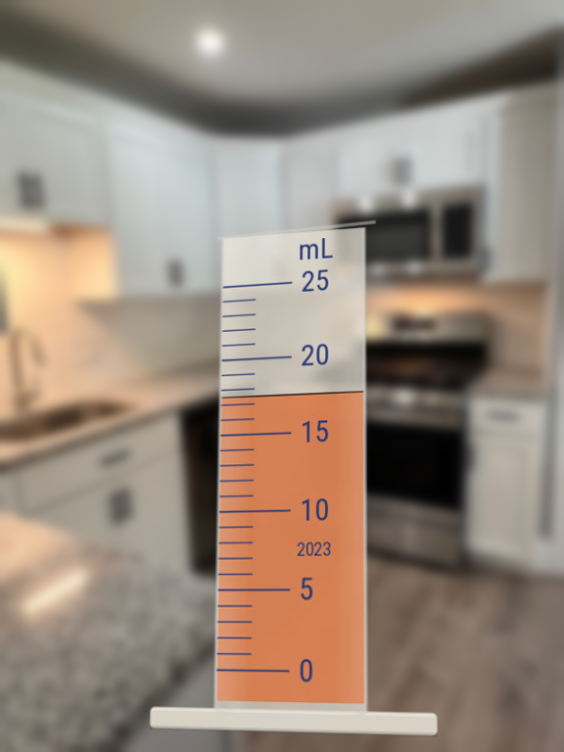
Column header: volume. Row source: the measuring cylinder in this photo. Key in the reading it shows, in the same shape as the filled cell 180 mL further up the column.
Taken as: 17.5 mL
